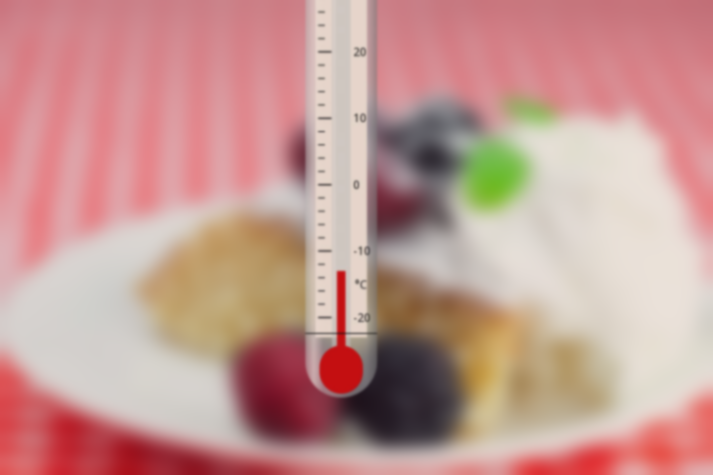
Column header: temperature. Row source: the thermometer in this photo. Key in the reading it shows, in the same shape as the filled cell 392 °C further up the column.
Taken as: -13 °C
